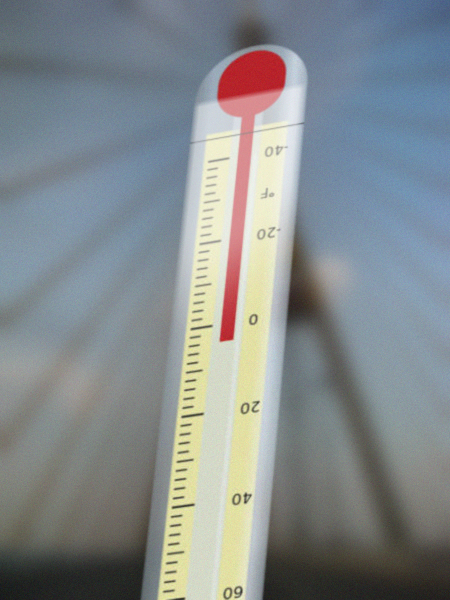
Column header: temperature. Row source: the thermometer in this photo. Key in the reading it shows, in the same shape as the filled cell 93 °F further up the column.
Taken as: 4 °F
